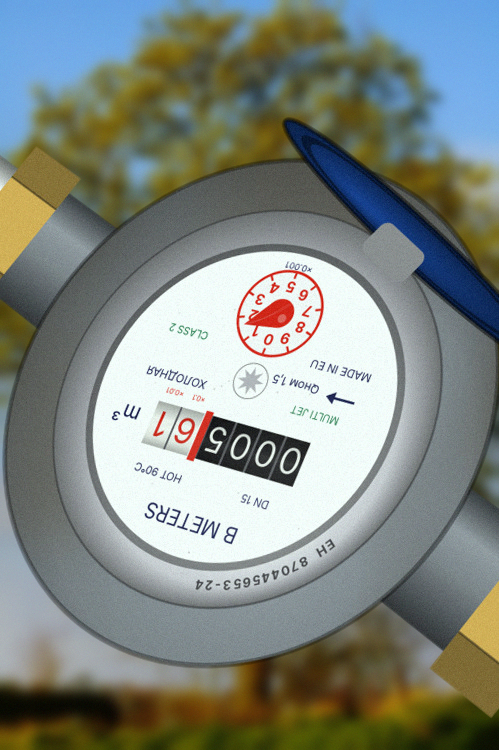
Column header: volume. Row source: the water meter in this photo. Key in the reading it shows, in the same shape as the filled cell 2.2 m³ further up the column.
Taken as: 5.611 m³
